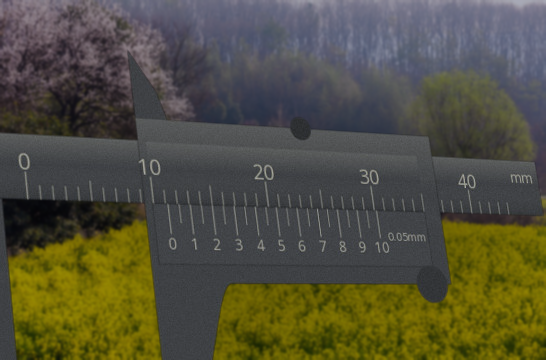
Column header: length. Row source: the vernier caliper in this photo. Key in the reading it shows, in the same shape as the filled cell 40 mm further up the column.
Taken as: 11.2 mm
